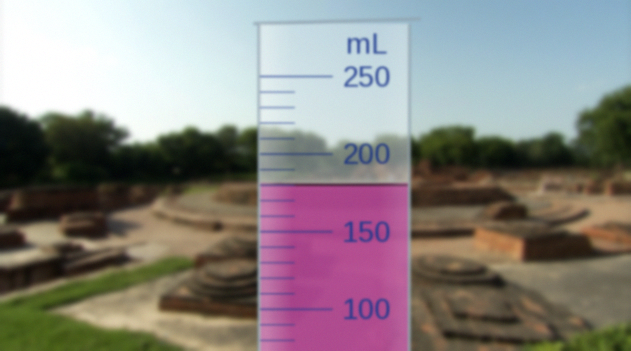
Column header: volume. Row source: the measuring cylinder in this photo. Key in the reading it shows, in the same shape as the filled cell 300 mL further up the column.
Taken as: 180 mL
